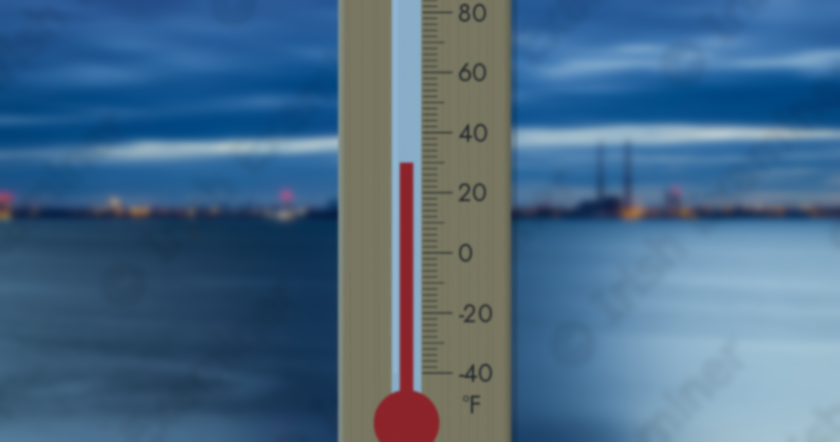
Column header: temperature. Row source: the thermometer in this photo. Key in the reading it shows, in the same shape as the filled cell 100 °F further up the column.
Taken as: 30 °F
